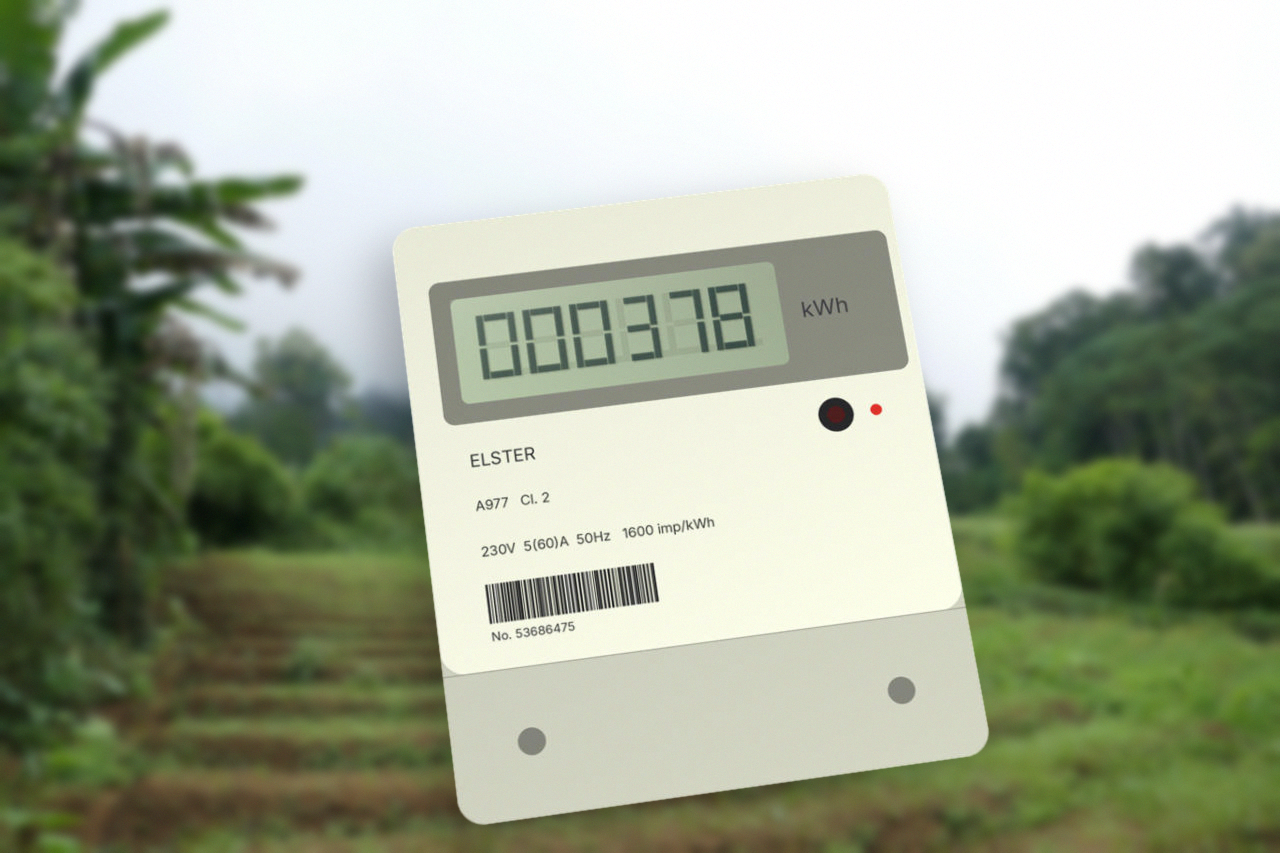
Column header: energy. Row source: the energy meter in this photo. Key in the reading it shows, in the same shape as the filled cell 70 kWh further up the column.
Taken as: 378 kWh
